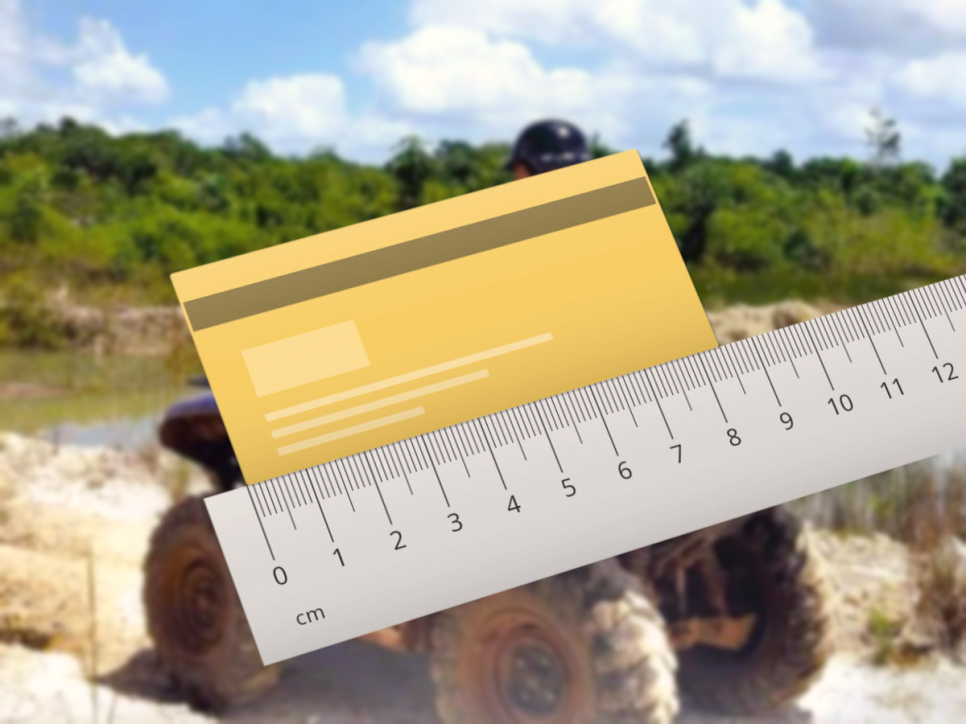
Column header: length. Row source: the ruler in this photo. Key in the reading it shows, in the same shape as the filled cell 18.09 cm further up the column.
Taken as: 8.4 cm
